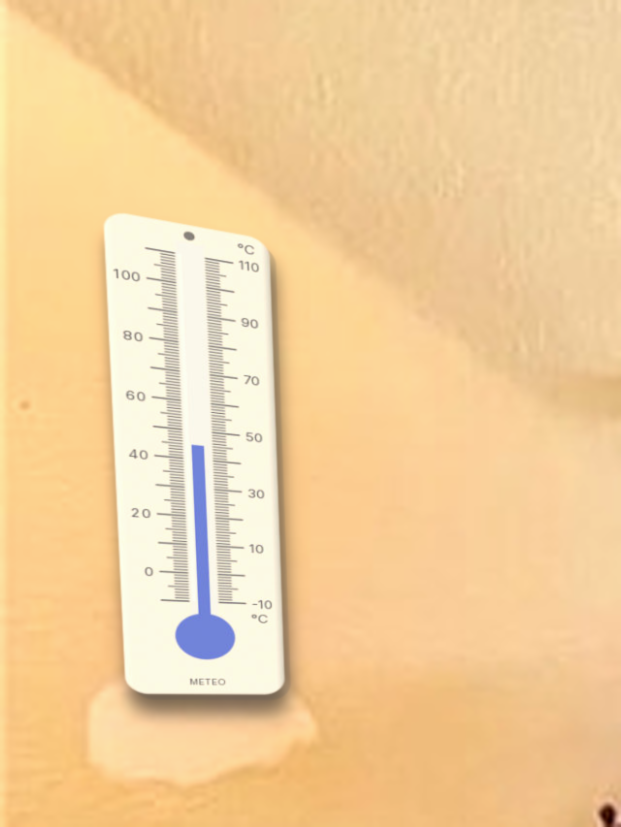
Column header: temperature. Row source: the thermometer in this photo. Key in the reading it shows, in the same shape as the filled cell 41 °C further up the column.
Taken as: 45 °C
